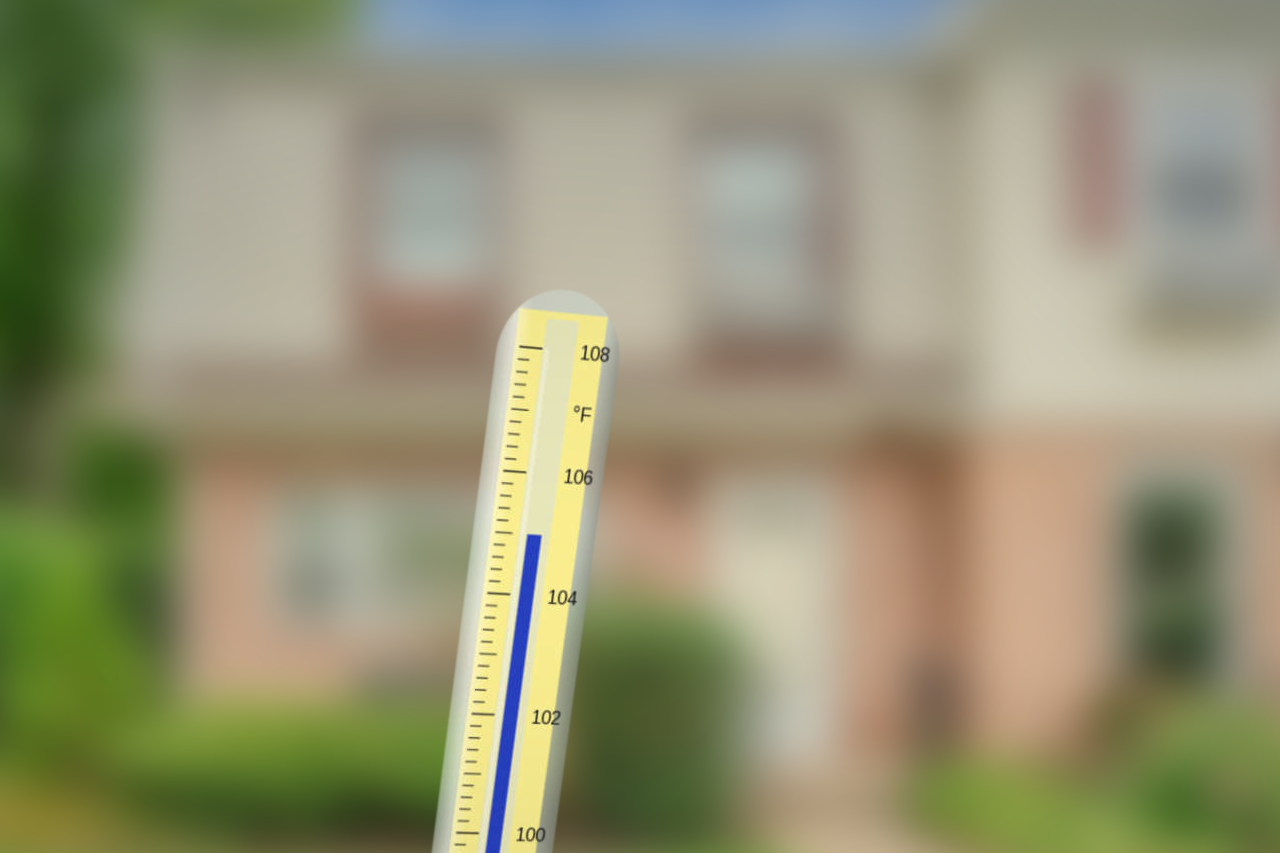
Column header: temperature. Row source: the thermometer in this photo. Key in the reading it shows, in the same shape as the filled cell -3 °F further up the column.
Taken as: 105 °F
